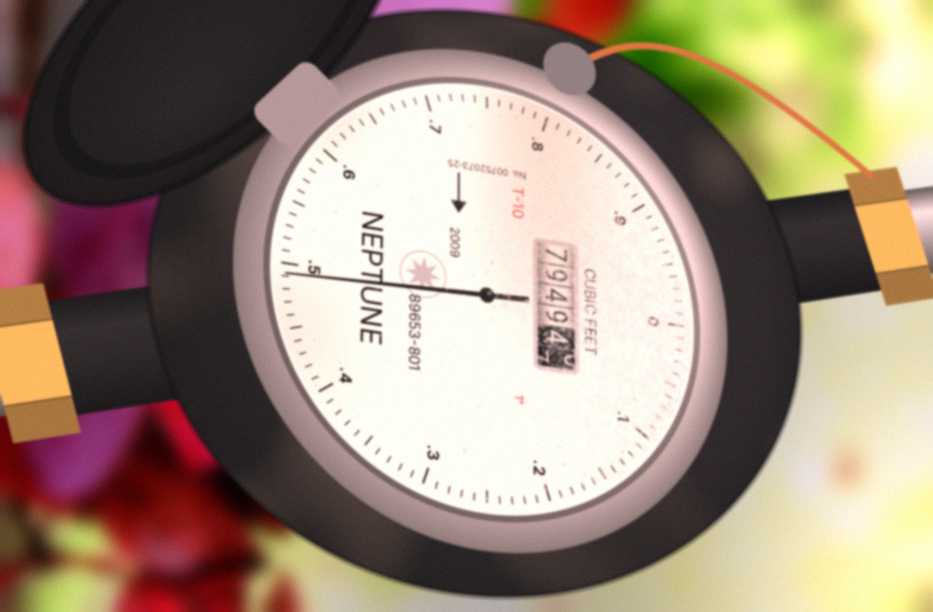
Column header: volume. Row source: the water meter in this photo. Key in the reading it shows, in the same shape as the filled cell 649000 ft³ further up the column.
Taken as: 794946.49 ft³
